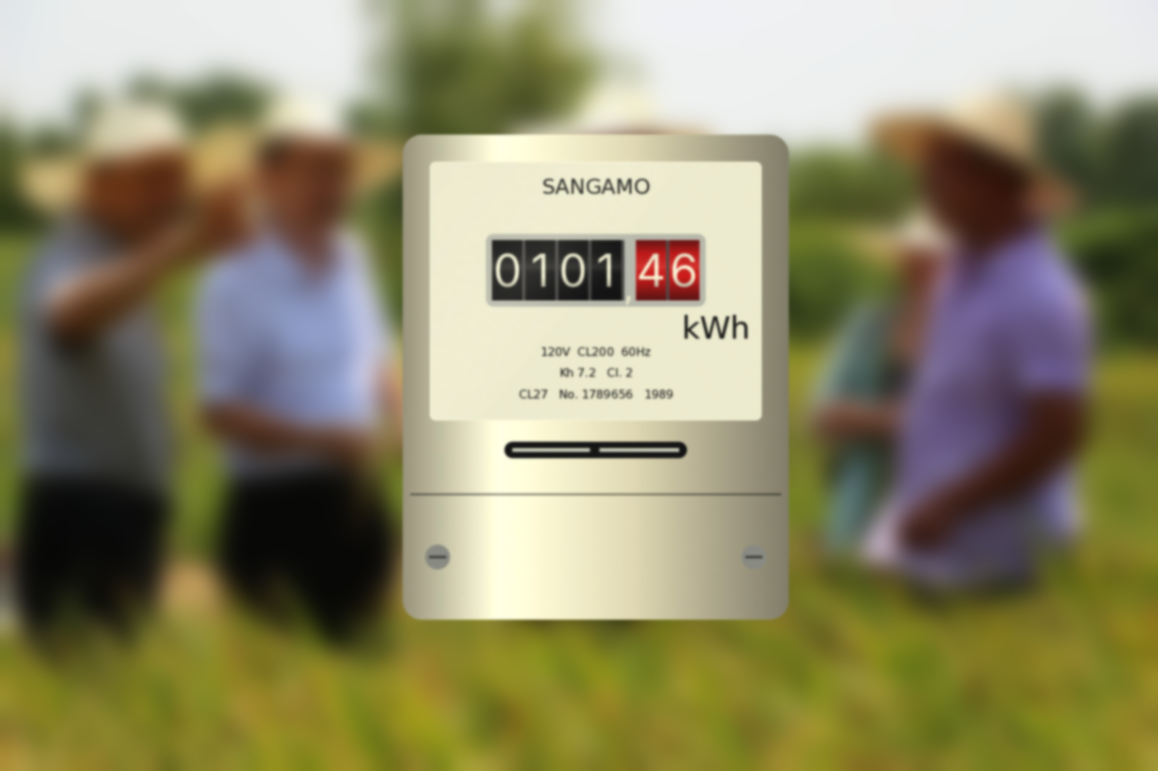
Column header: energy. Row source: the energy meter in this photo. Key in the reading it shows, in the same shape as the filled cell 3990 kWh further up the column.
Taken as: 101.46 kWh
